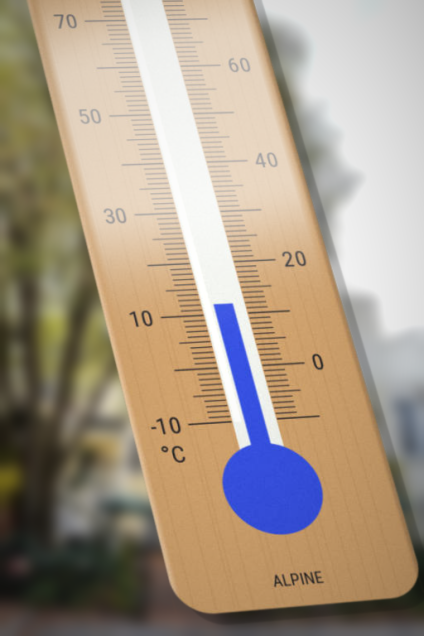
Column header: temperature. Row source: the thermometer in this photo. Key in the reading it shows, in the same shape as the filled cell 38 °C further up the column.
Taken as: 12 °C
